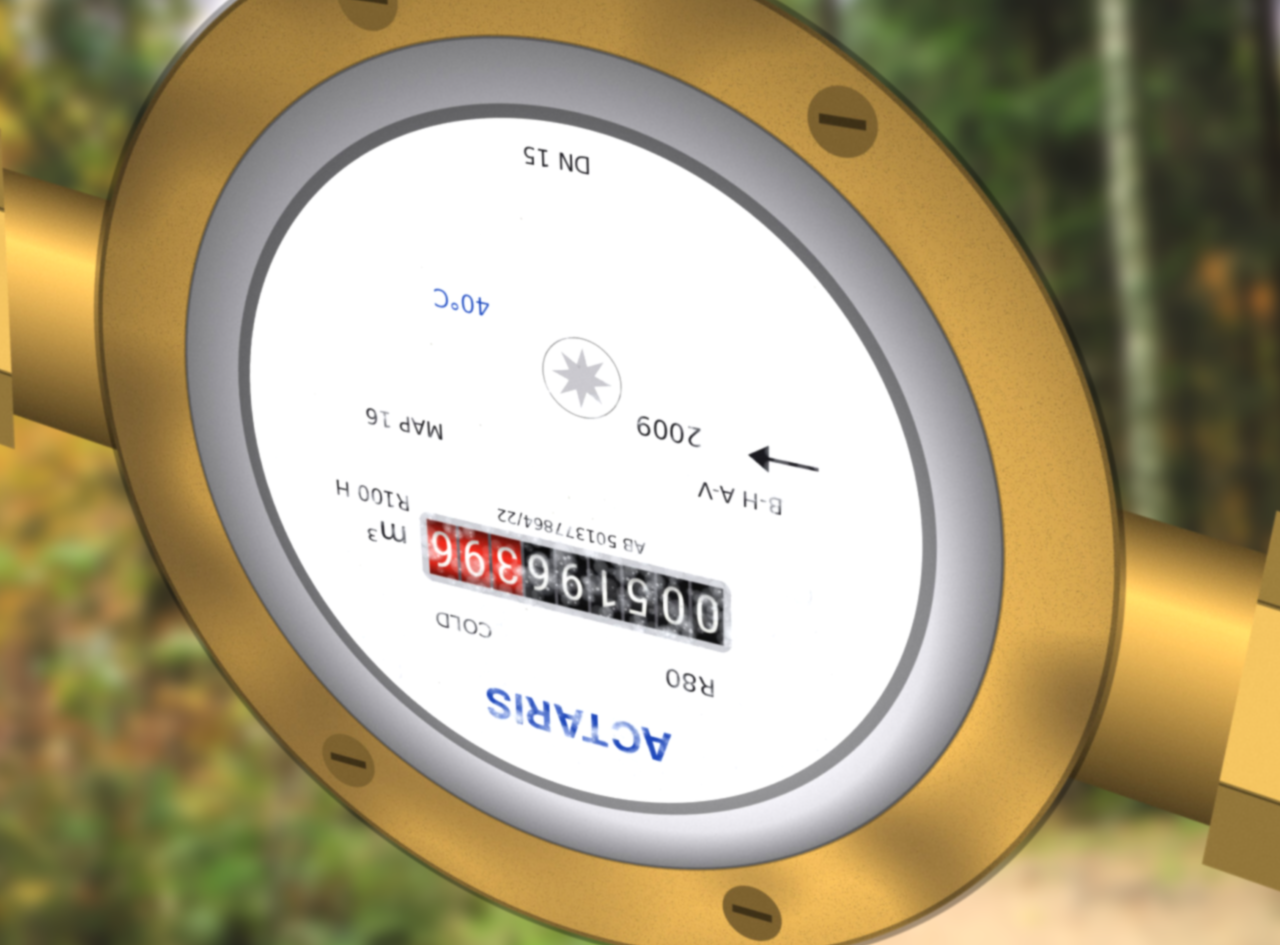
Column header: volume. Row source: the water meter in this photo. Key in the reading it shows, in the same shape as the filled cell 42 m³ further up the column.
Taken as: 5196.396 m³
